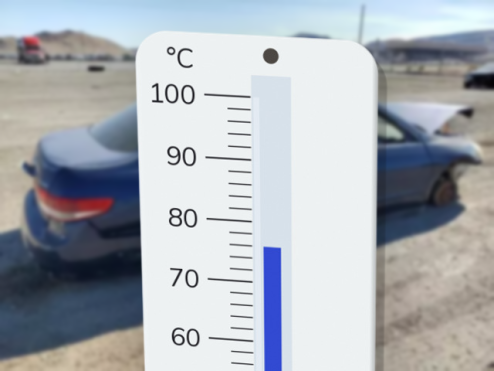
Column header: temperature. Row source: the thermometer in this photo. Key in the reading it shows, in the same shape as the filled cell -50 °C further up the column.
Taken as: 76 °C
